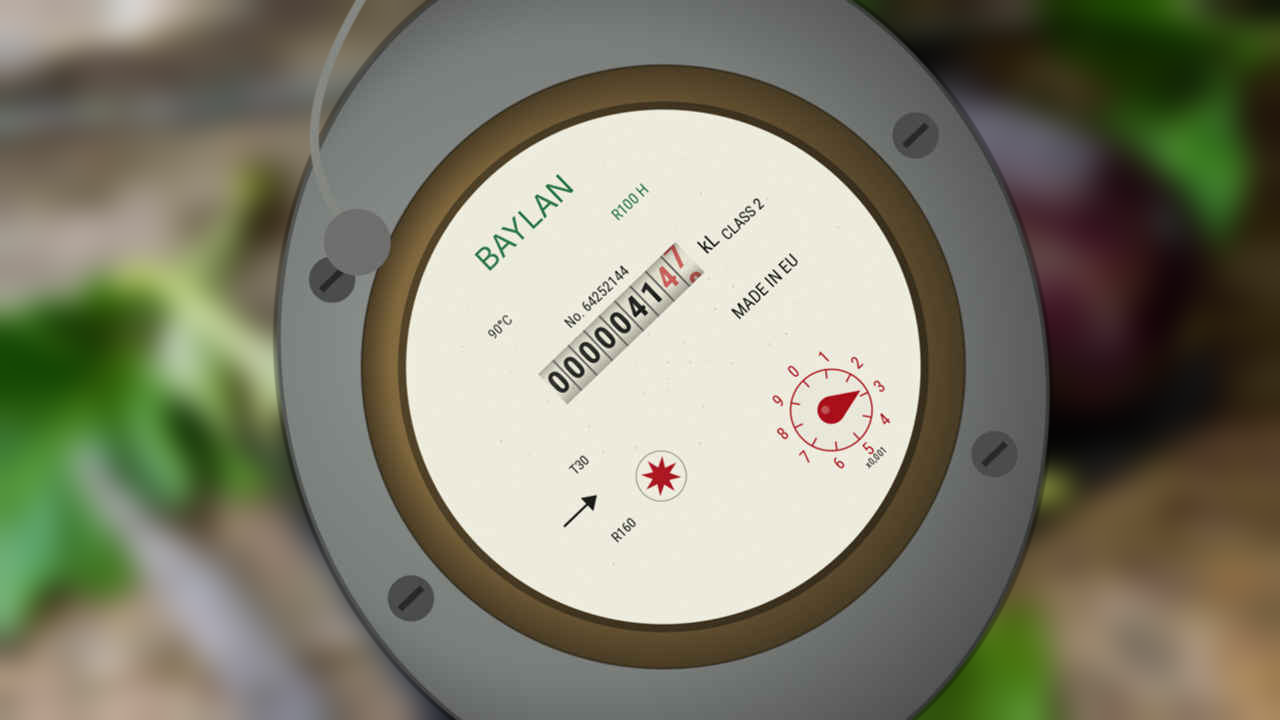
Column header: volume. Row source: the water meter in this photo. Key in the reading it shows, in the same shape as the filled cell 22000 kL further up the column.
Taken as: 41.472 kL
